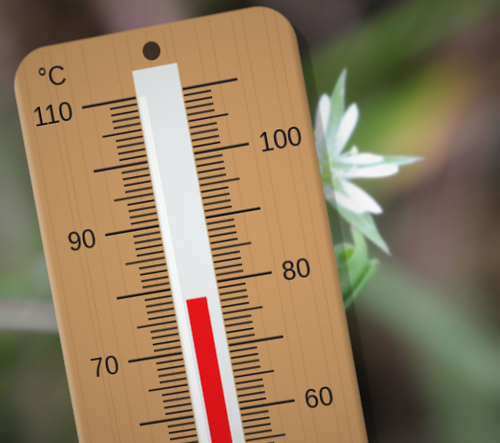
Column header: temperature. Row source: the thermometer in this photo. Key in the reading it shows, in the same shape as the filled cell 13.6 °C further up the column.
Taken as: 78 °C
